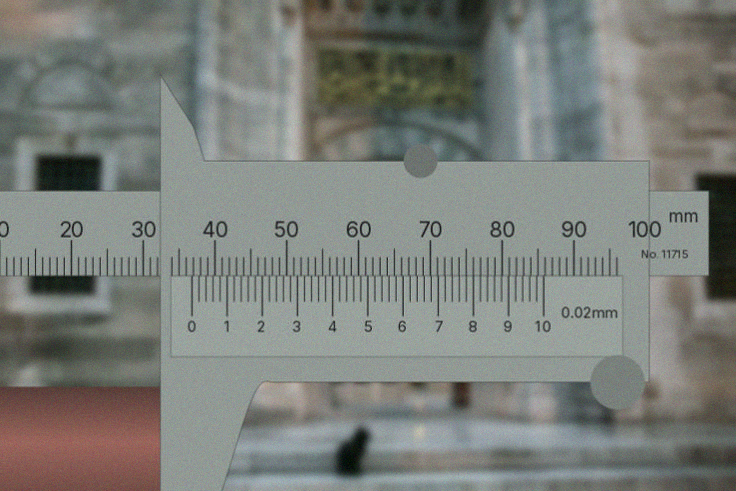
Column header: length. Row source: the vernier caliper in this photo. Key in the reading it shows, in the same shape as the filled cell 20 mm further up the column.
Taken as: 36.8 mm
